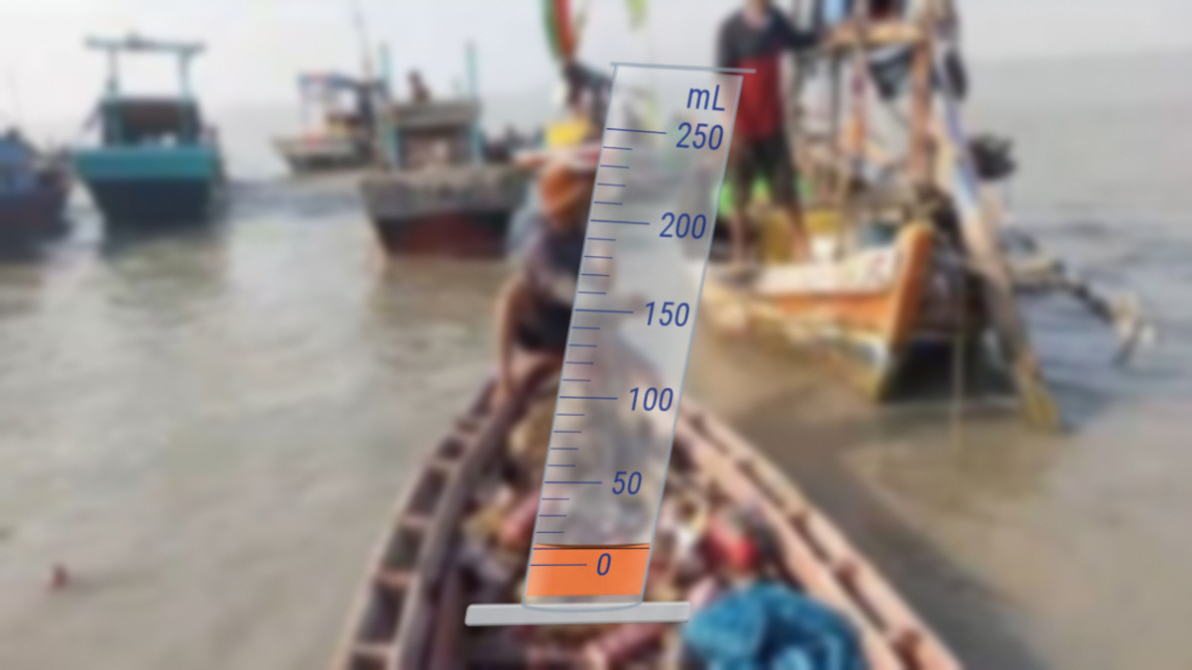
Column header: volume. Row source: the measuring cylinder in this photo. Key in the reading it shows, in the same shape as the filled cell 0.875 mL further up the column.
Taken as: 10 mL
